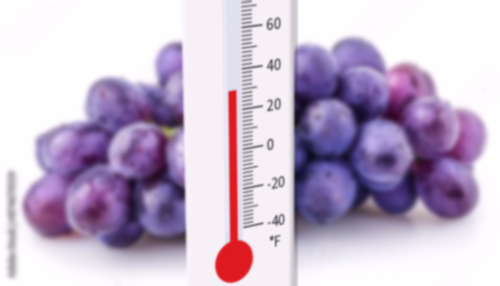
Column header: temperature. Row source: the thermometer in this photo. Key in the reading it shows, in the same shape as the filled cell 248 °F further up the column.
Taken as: 30 °F
